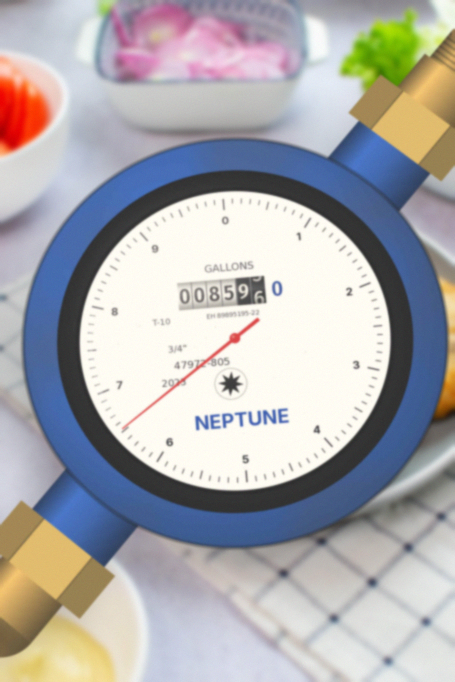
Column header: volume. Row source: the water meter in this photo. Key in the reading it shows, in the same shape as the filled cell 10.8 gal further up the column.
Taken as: 85956.5 gal
